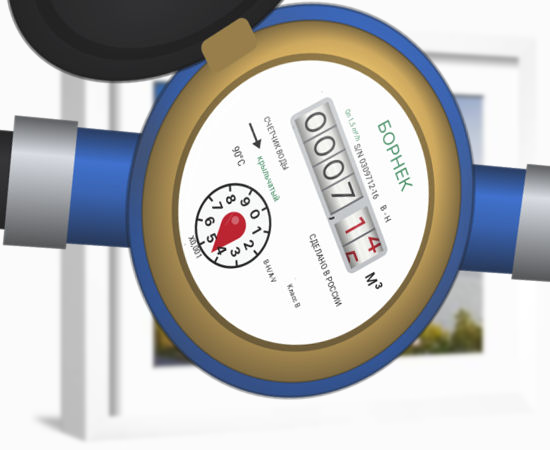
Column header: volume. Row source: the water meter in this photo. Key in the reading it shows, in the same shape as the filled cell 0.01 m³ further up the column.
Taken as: 7.144 m³
